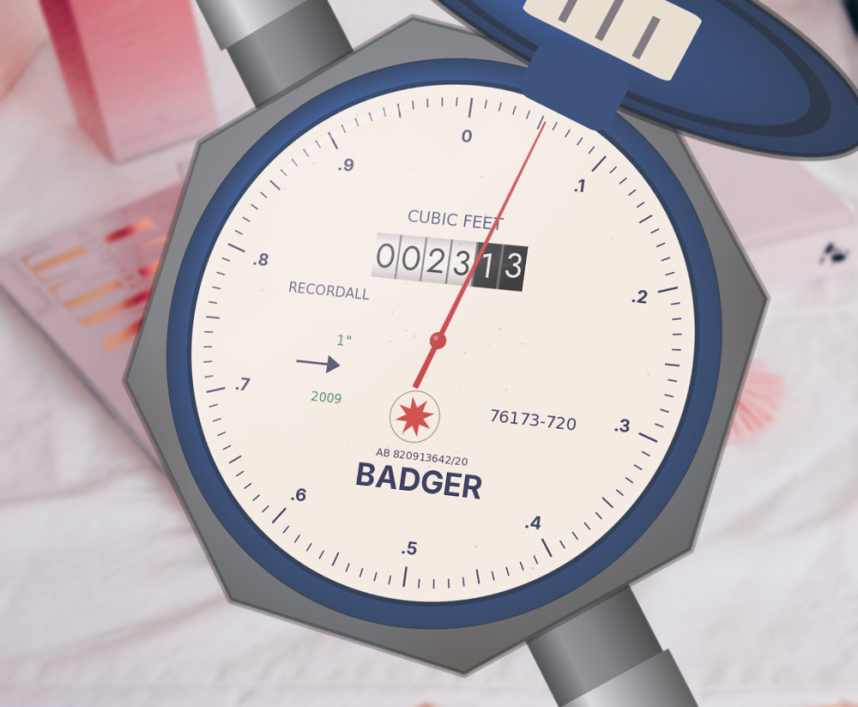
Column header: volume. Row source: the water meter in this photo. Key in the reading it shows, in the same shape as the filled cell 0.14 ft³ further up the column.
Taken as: 2313.05 ft³
